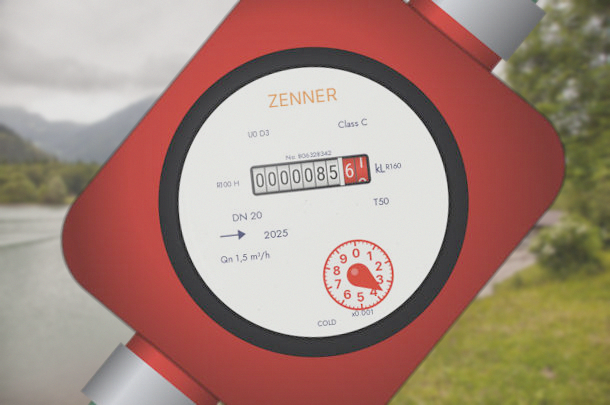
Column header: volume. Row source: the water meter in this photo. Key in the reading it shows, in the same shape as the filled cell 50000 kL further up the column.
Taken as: 85.613 kL
